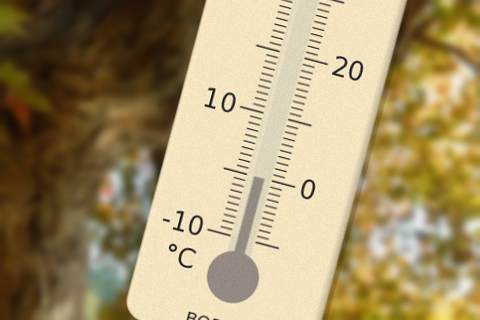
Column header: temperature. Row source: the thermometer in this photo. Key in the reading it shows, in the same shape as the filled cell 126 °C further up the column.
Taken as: 0 °C
